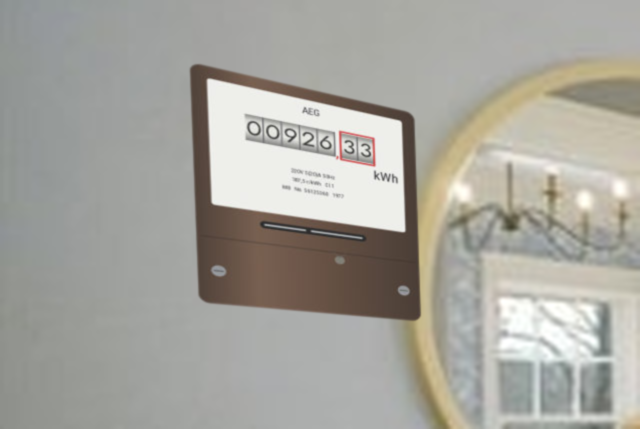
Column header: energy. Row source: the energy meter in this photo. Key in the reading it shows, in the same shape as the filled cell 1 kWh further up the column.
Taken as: 926.33 kWh
